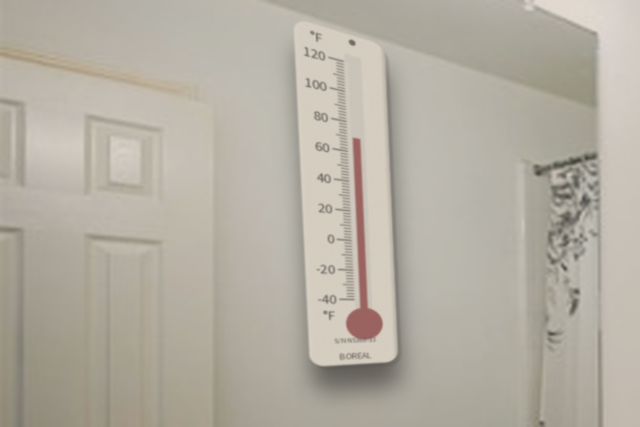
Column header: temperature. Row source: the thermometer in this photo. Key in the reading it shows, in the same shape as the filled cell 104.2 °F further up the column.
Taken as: 70 °F
